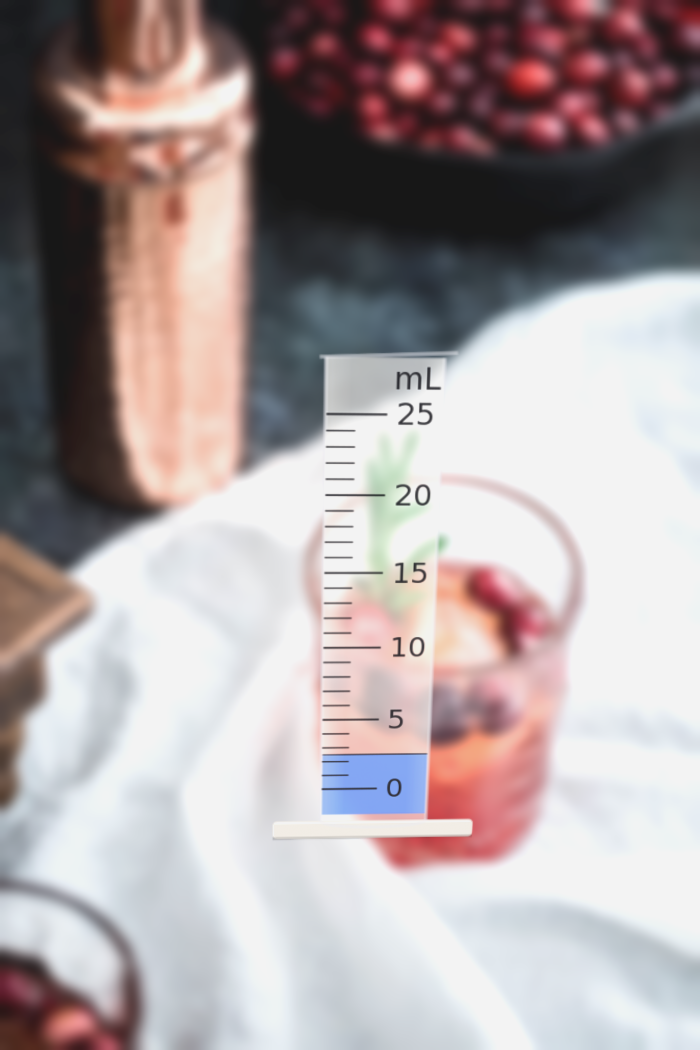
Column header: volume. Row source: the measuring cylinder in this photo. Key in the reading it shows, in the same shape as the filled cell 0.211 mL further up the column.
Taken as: 2.5 mL
